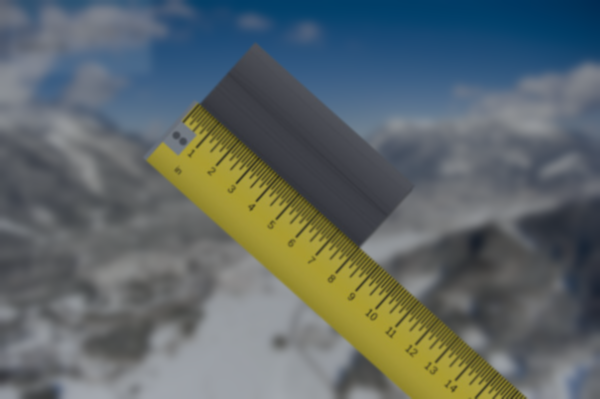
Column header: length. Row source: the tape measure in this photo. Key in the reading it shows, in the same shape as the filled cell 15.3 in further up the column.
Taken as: 8 in
